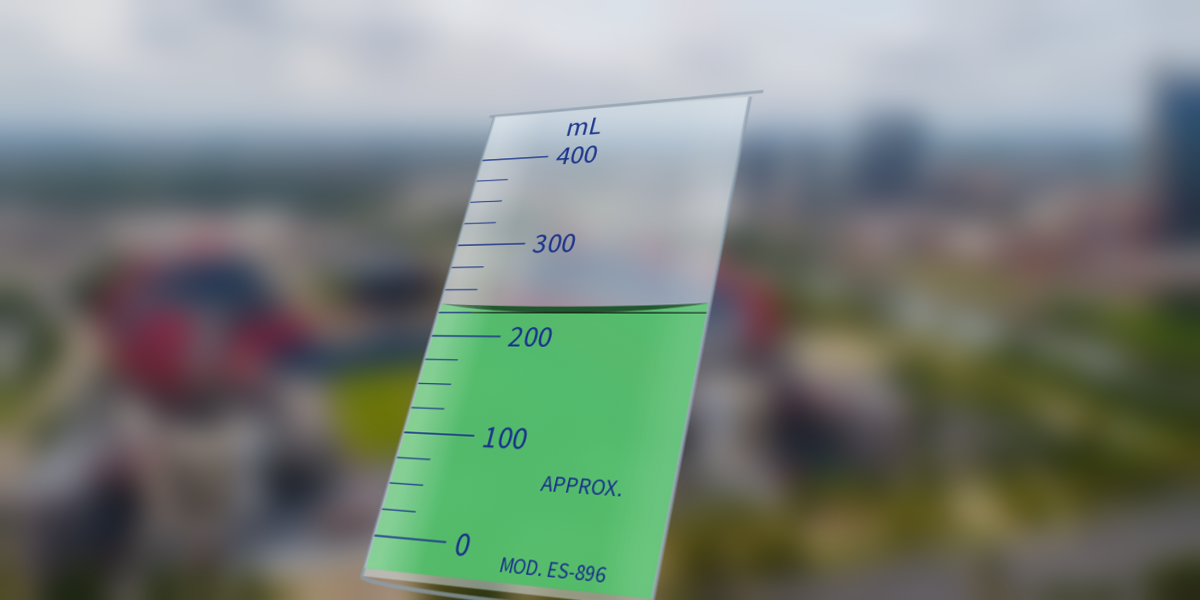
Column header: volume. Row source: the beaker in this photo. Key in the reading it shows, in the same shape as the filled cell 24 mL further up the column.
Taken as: 225 mL
